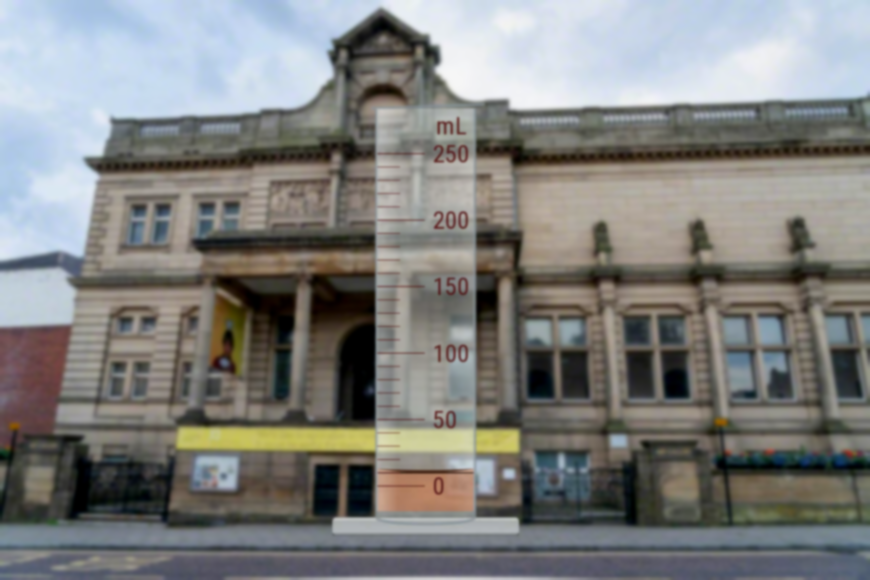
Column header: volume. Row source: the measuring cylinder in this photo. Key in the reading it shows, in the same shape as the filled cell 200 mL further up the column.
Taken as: 10 mL
